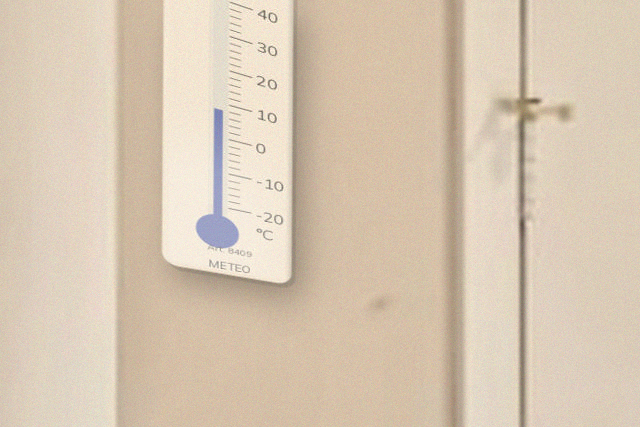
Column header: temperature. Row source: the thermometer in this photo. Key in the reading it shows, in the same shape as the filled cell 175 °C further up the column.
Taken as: 8 °C
